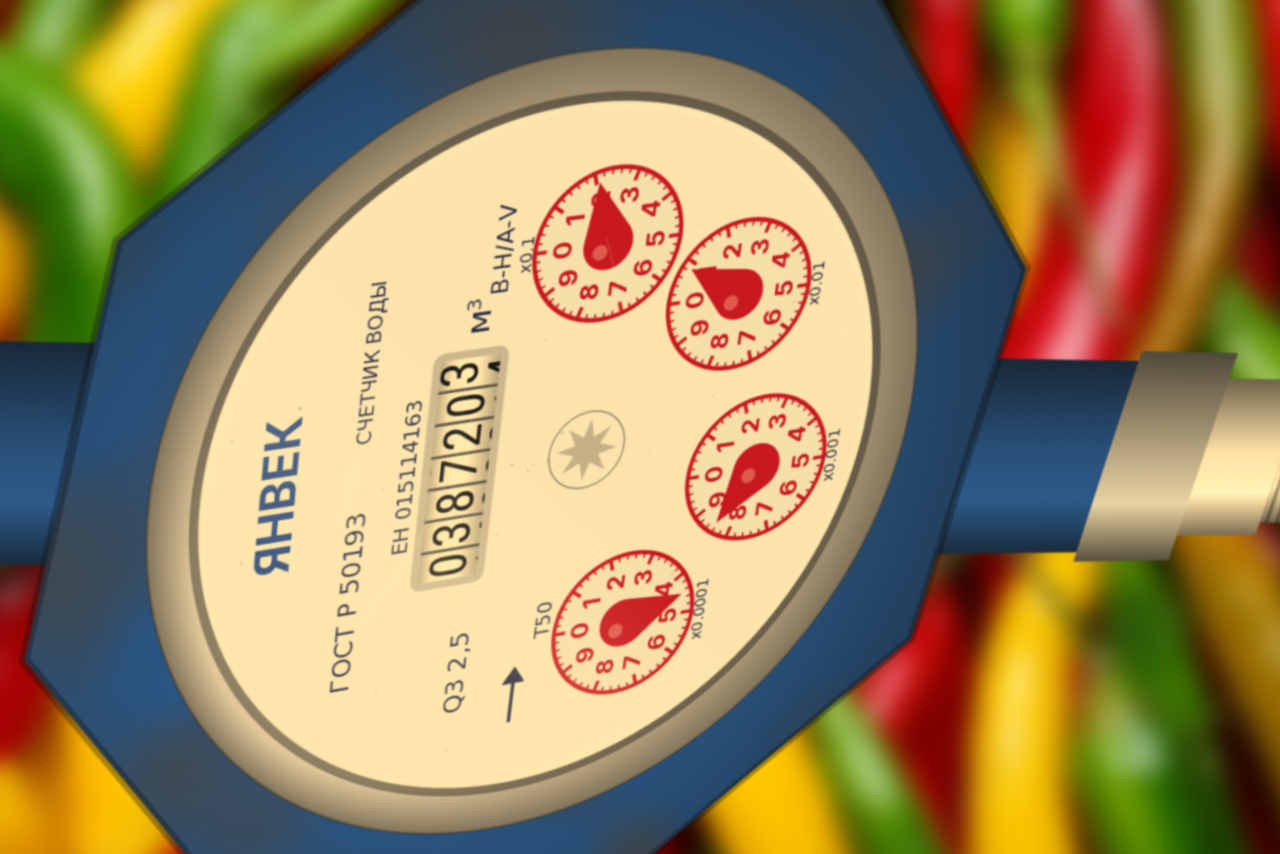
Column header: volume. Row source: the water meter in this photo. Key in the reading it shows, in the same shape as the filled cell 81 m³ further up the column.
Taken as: 387203.2084 m³
